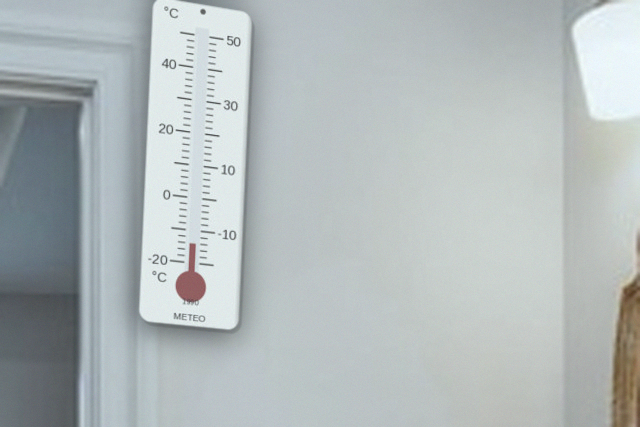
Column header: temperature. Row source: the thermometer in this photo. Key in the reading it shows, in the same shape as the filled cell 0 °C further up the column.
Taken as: -14 °C
